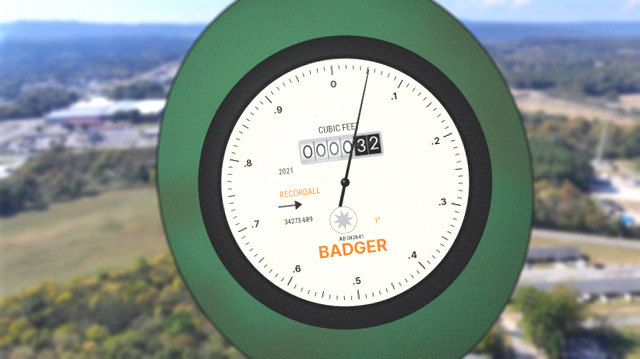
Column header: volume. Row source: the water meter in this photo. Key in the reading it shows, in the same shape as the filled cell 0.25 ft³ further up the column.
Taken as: 32.05 ft³
